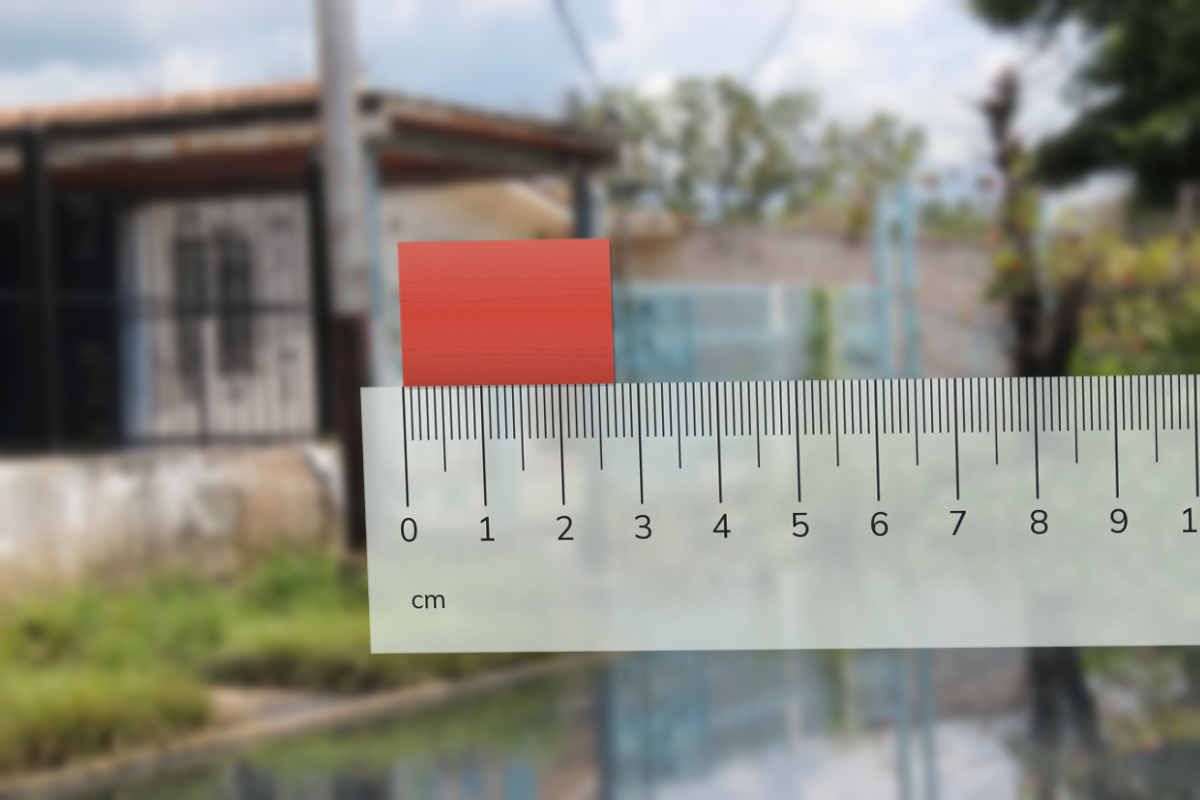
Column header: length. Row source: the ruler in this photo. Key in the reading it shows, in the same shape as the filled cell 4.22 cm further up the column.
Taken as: 2.7 cm
